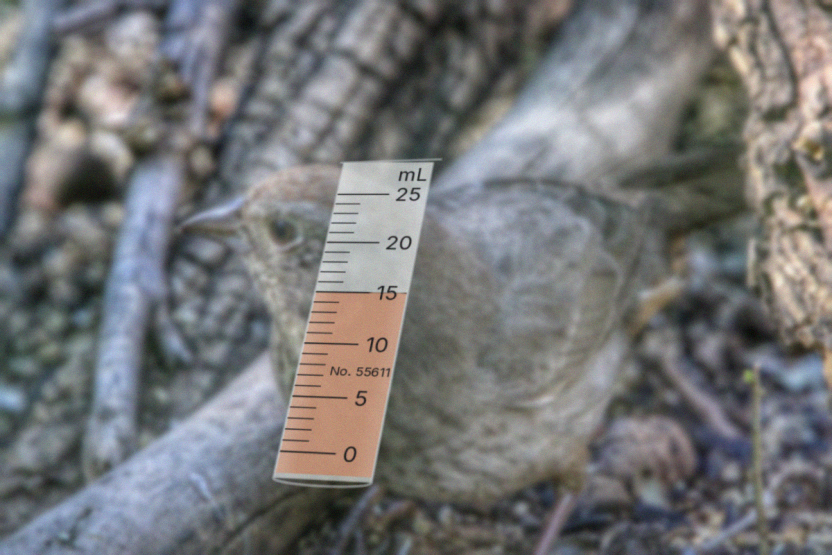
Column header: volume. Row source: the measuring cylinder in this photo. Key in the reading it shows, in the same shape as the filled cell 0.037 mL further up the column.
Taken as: 15 mL
